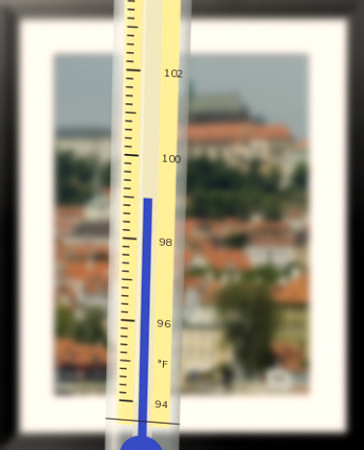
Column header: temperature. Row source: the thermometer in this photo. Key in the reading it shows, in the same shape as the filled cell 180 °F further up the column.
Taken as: 99 °F
